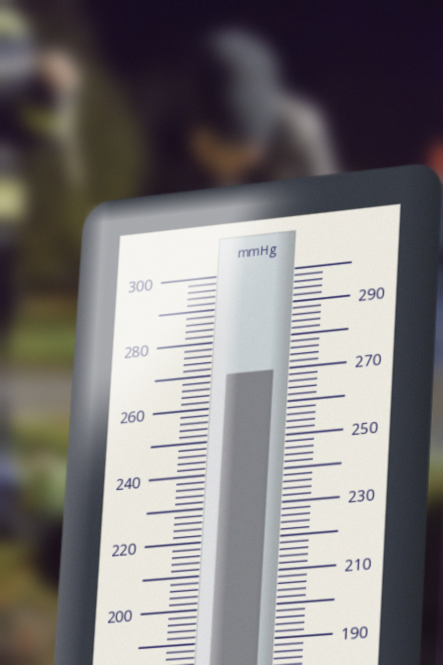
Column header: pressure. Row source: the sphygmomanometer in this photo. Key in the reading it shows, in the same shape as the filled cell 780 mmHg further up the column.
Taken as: 270 mmHg
